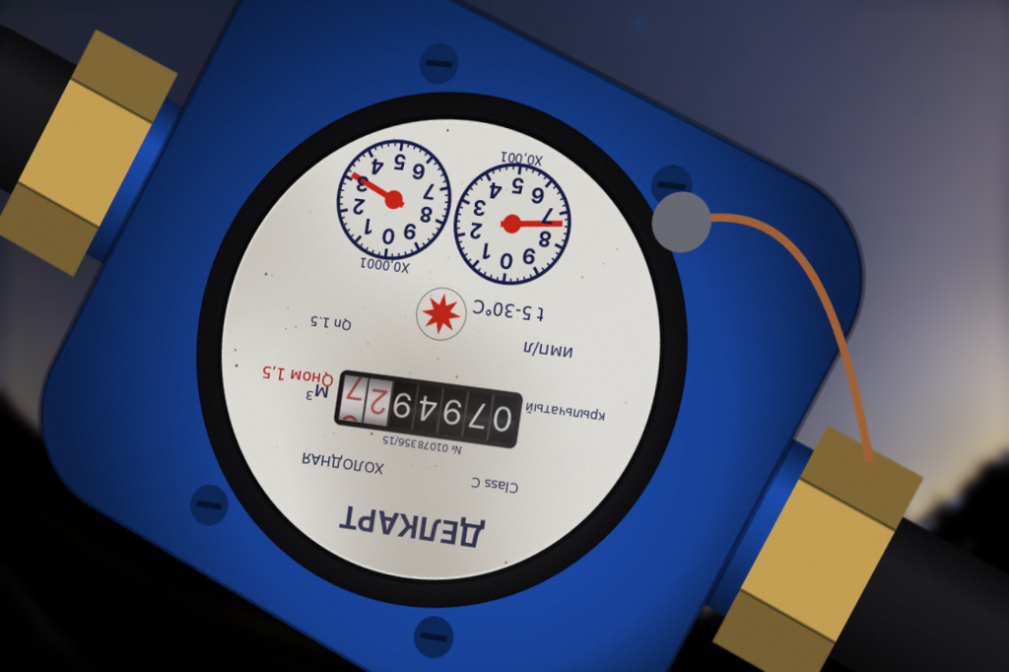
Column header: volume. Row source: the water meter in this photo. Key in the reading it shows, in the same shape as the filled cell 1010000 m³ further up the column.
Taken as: 7949.2673 m³
